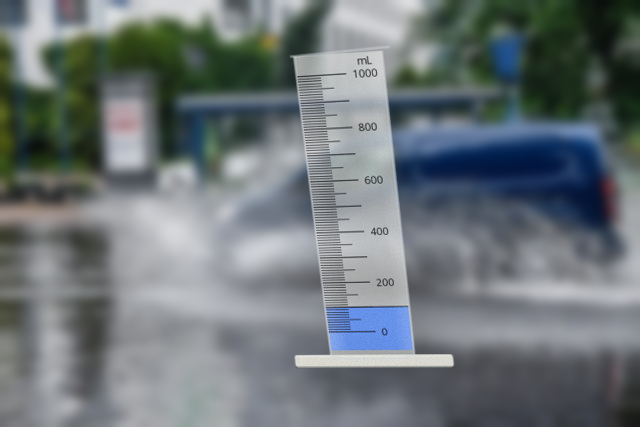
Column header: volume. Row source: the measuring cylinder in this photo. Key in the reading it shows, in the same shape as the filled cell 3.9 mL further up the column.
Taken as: 100 mL
